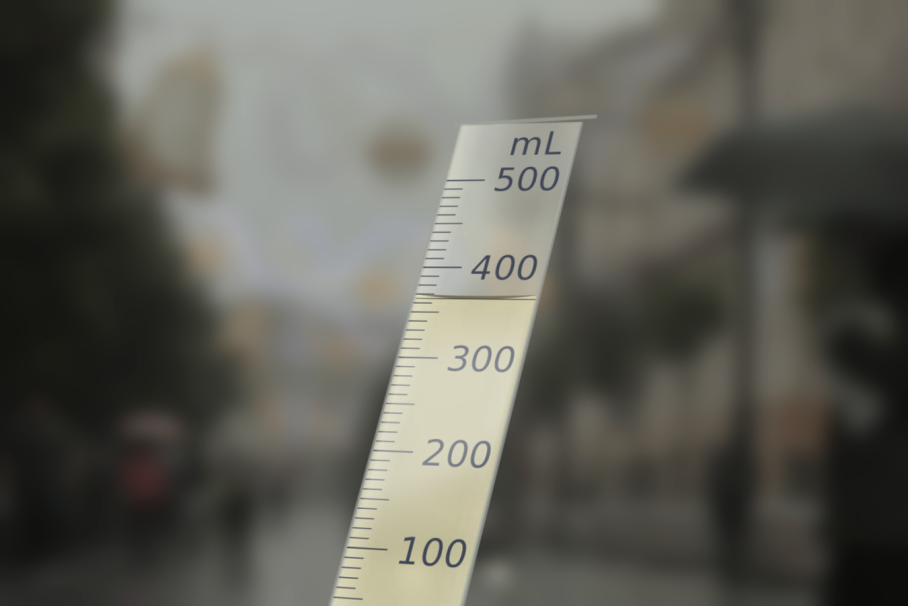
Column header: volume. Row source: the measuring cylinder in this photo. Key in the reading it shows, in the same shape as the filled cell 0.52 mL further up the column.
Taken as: 365 mL
